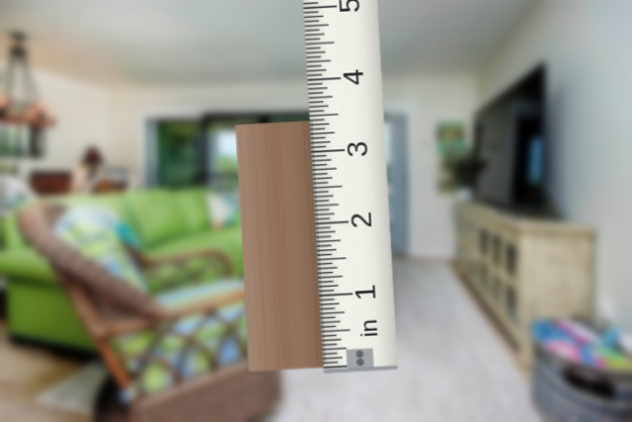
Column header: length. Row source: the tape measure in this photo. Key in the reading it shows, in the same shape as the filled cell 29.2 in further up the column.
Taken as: 3.4375 in
